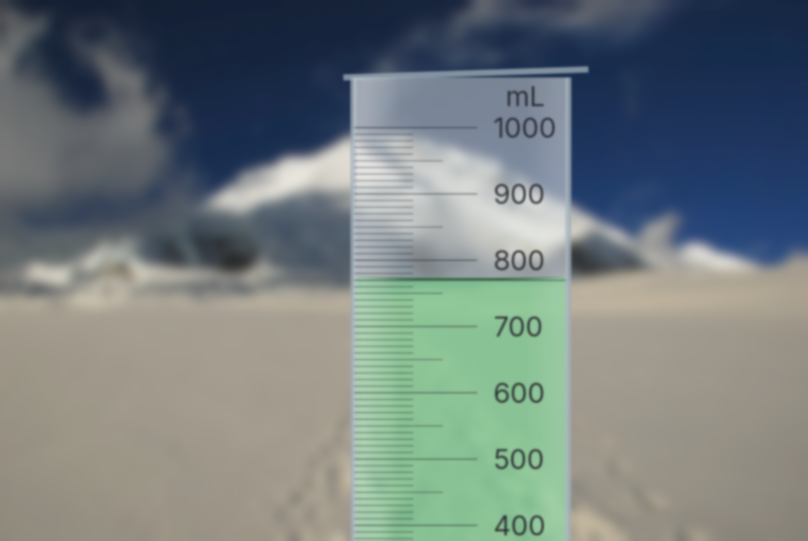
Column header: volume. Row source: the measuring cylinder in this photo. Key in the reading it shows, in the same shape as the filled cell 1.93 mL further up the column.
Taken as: 770 mL
